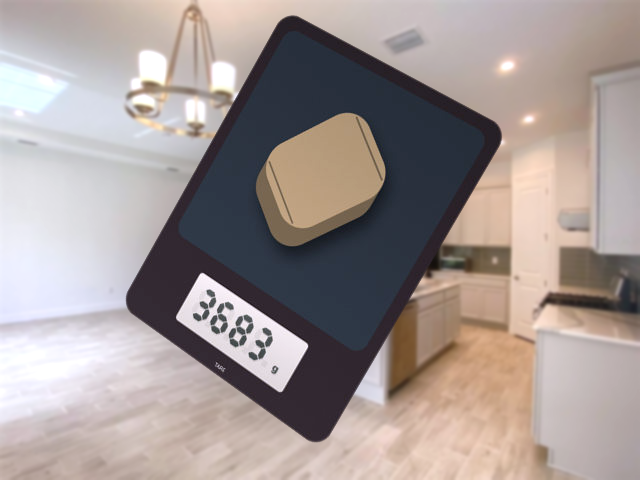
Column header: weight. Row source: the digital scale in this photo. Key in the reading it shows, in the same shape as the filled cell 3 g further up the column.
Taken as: 3683 g
